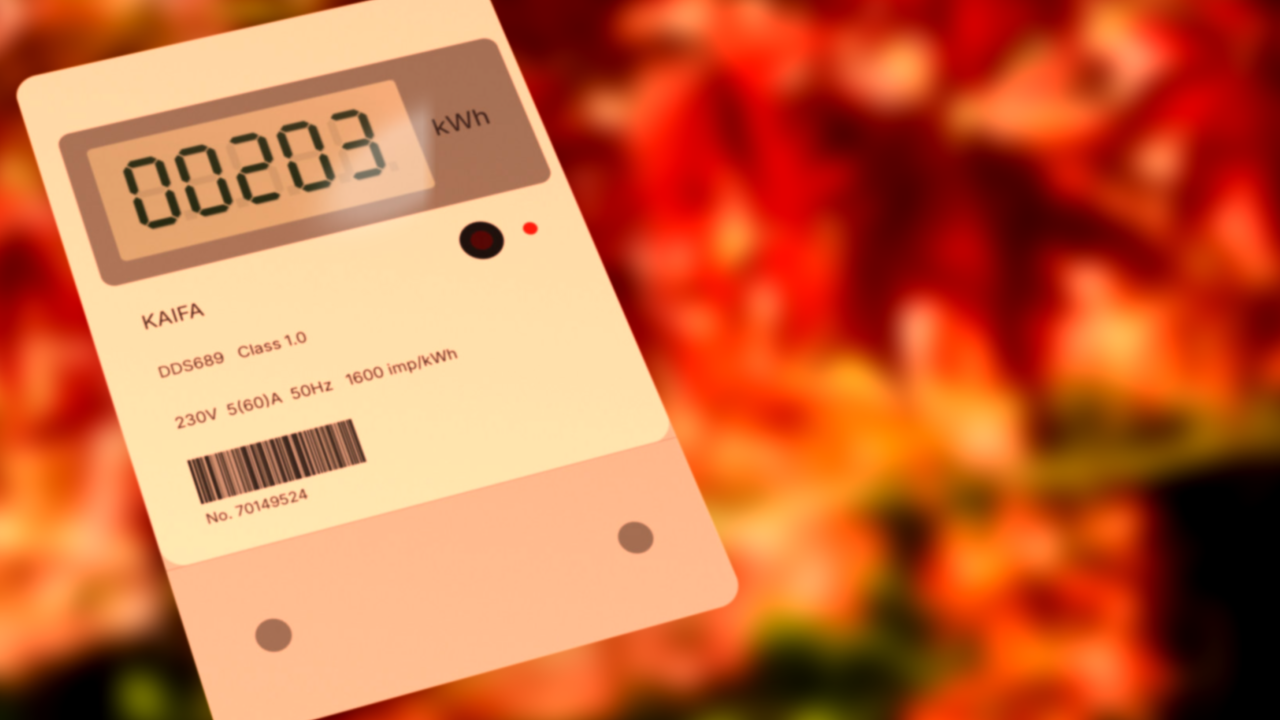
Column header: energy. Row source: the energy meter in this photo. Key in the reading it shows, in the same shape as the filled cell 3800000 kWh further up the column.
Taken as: 203 kWh
